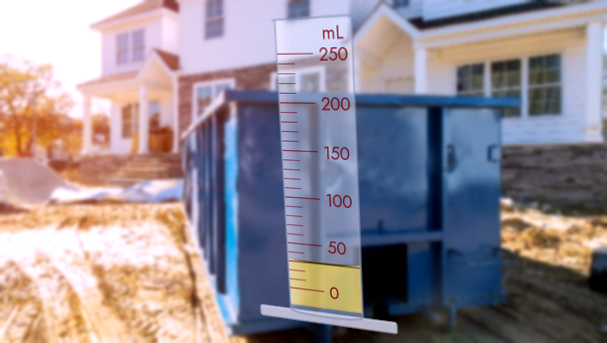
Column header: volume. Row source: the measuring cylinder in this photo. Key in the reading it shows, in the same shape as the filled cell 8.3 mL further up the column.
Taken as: 30 mL
